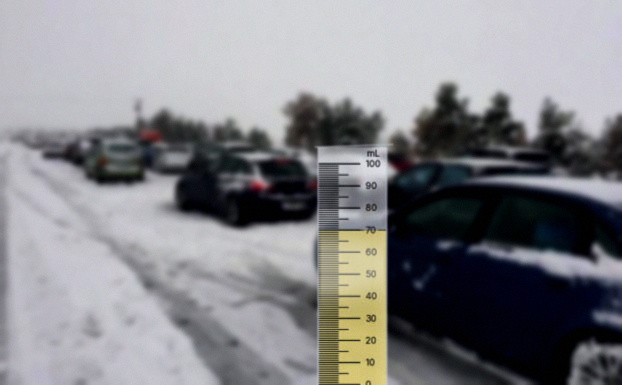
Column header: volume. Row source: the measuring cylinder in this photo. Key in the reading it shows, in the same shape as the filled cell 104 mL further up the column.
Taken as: 70 mL
